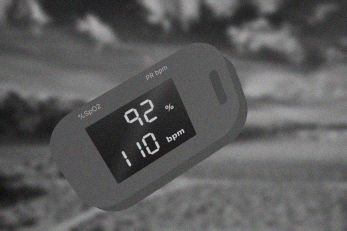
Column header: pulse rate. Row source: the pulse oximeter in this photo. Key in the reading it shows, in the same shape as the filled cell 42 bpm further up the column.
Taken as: 110 bpm
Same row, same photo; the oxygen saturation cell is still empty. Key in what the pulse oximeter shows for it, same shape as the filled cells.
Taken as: 92 %
